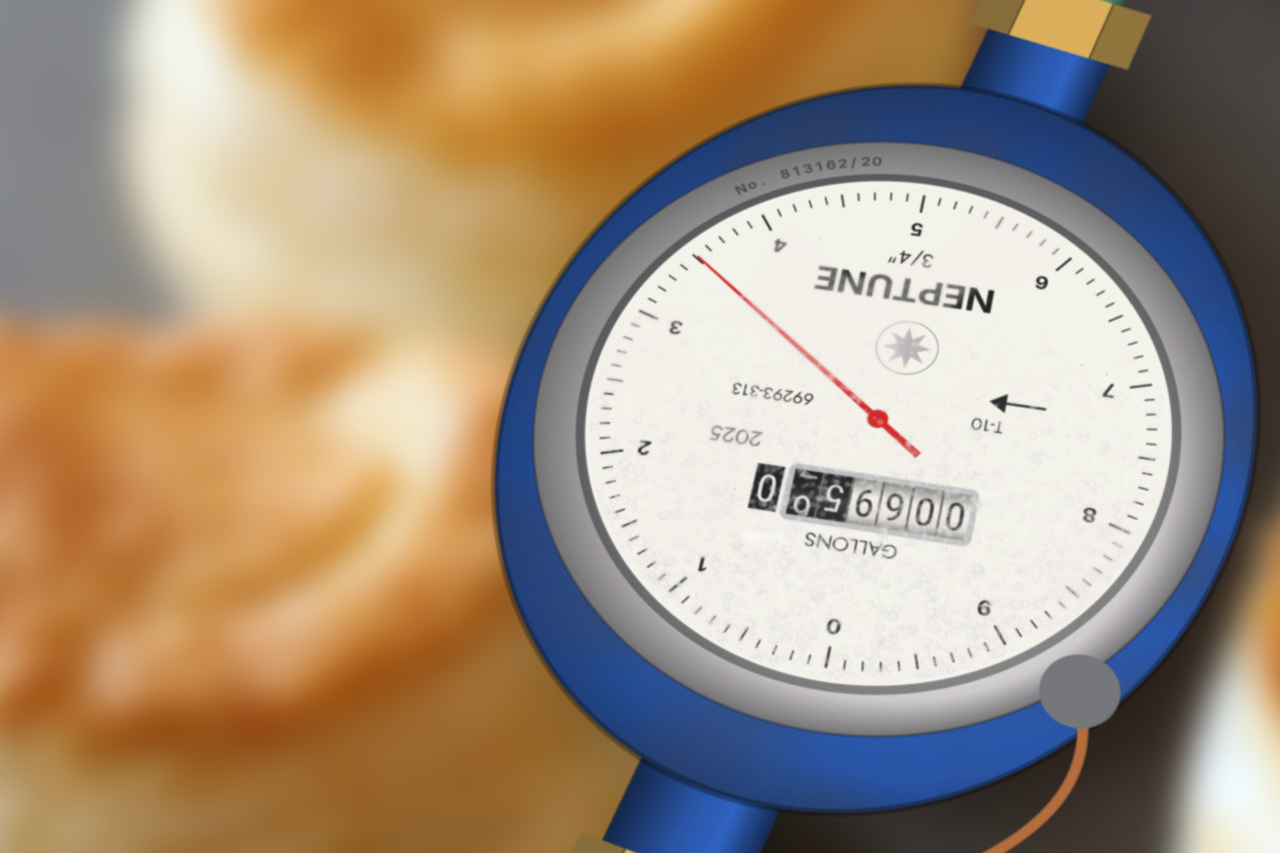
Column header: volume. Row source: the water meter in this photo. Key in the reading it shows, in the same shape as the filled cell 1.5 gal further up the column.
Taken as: 69563.5 gal
